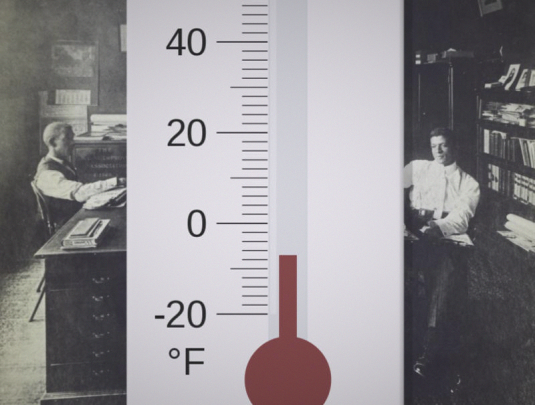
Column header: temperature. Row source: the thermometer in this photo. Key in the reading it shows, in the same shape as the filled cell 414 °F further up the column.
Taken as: -7 °F
